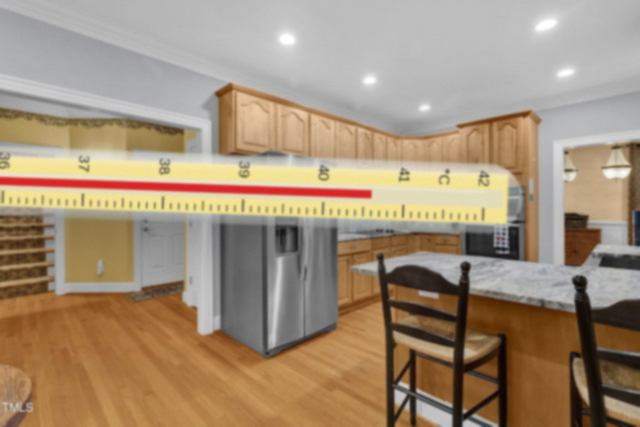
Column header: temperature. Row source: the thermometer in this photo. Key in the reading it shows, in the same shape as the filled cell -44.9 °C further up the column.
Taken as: 40.6 °C
